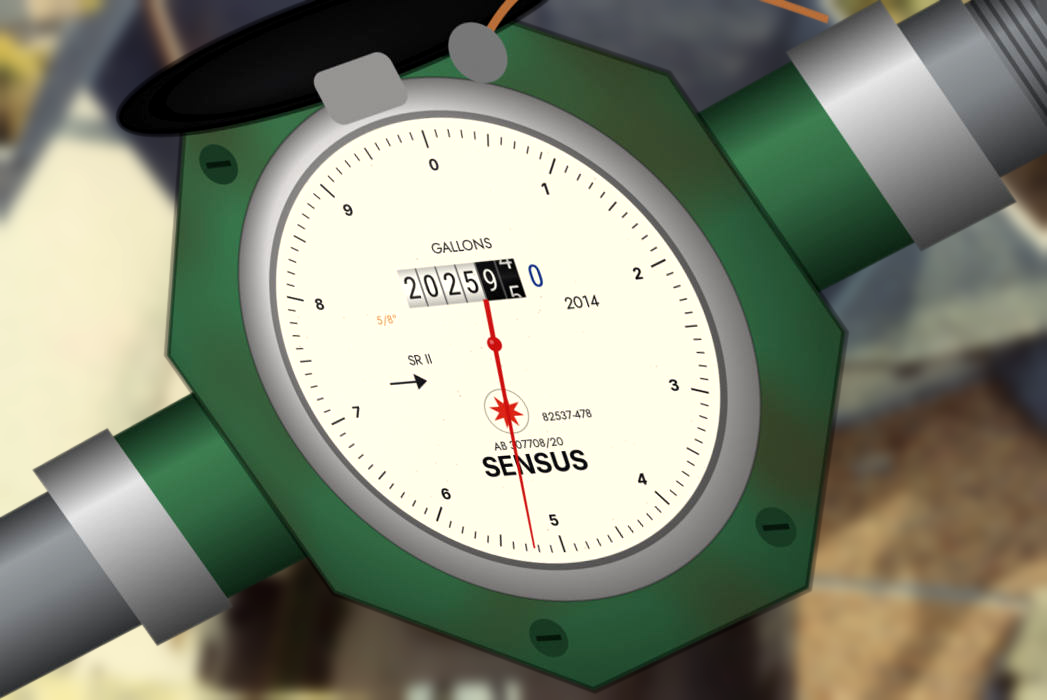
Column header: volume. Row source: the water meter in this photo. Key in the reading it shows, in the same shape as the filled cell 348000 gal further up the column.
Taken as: 2025945.2 gal
